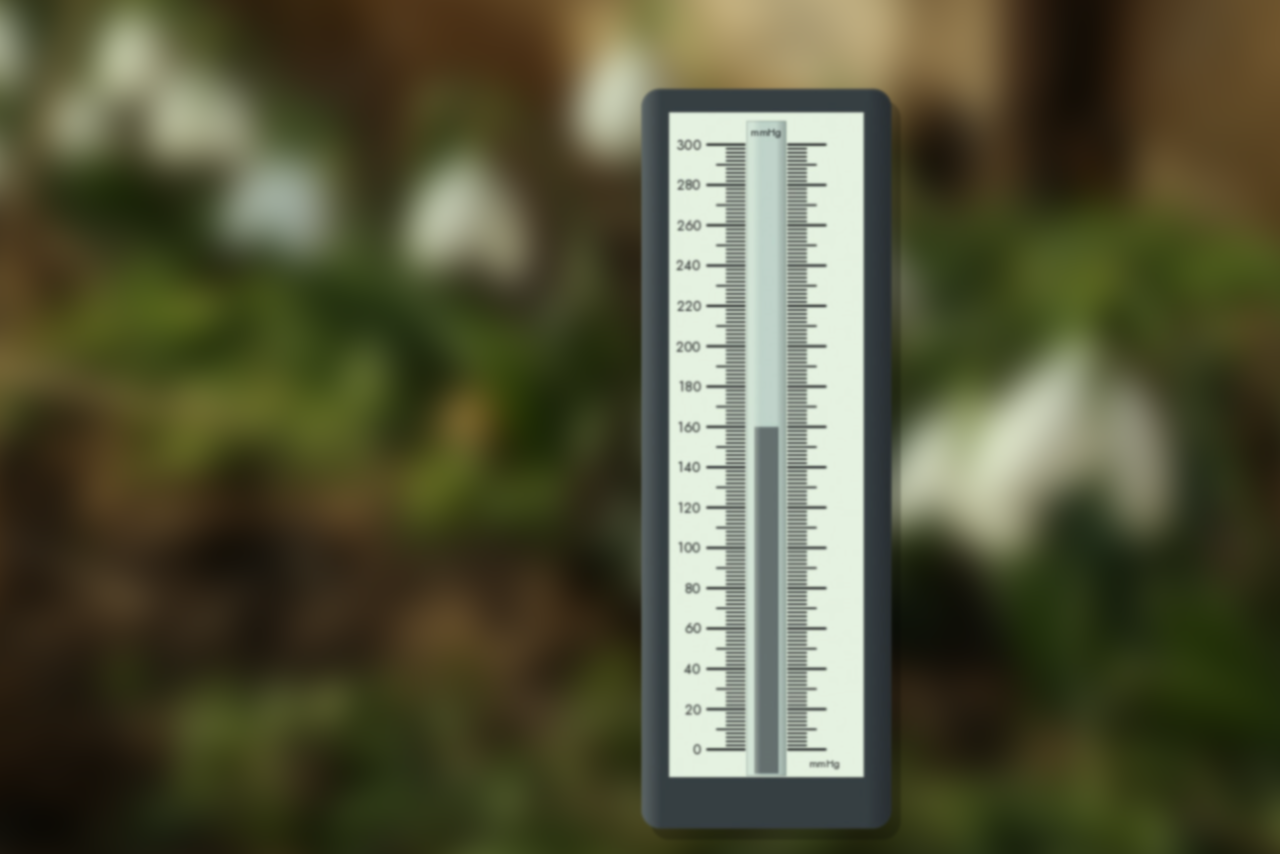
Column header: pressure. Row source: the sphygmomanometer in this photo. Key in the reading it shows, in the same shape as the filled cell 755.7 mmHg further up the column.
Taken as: 160 mmHg
